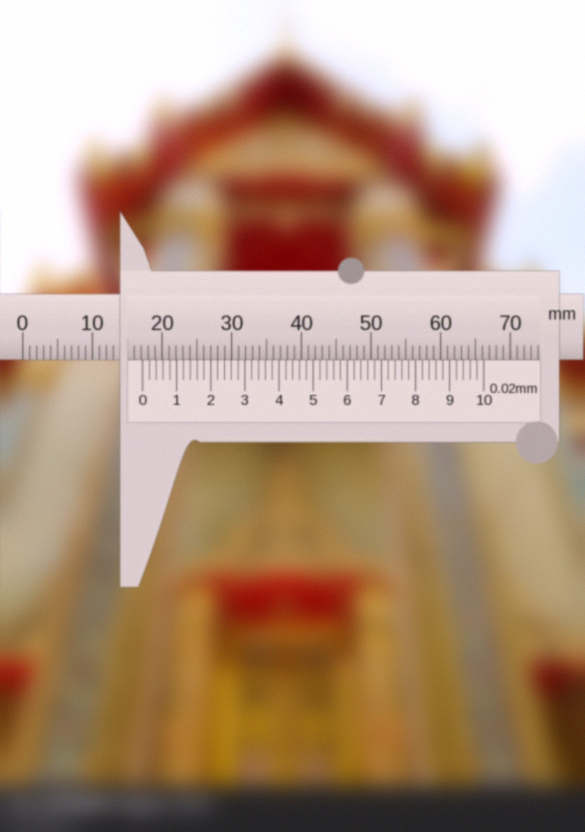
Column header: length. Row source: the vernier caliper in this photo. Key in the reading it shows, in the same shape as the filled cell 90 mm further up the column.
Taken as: 17.2 mm
